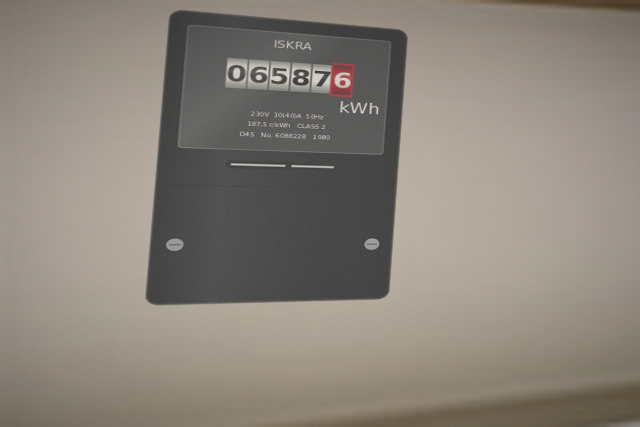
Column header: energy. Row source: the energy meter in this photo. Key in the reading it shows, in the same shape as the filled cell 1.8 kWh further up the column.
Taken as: 6587.6 kWh
